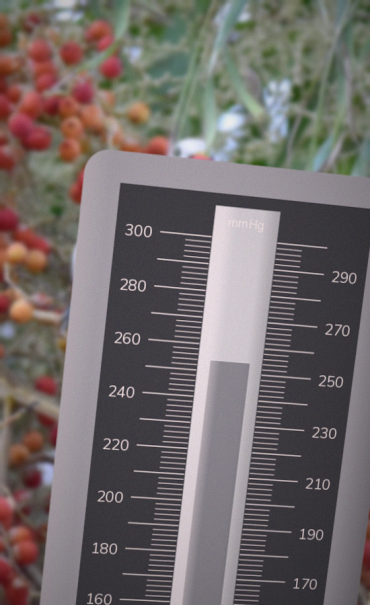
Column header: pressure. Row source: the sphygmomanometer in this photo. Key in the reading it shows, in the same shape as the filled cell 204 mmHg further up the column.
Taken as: 254 mmHg
